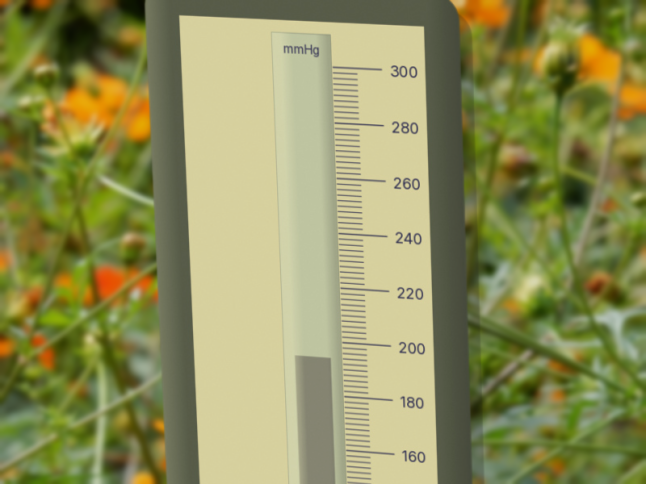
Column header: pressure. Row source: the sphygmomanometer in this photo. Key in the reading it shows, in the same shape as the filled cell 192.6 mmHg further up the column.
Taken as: 194 mmHg
